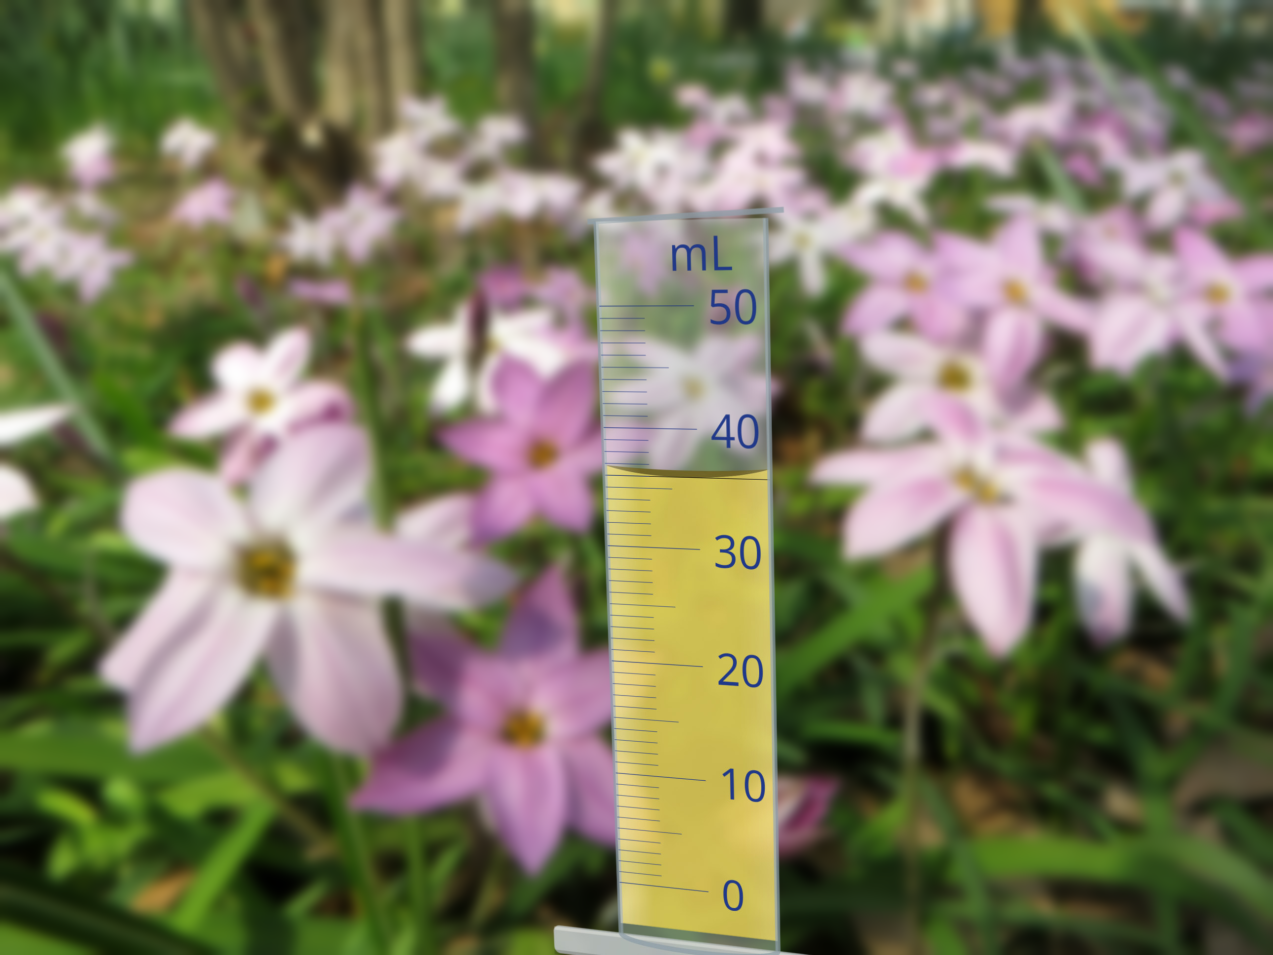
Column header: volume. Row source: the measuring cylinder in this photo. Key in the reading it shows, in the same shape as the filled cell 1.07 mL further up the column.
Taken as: 36 mL
